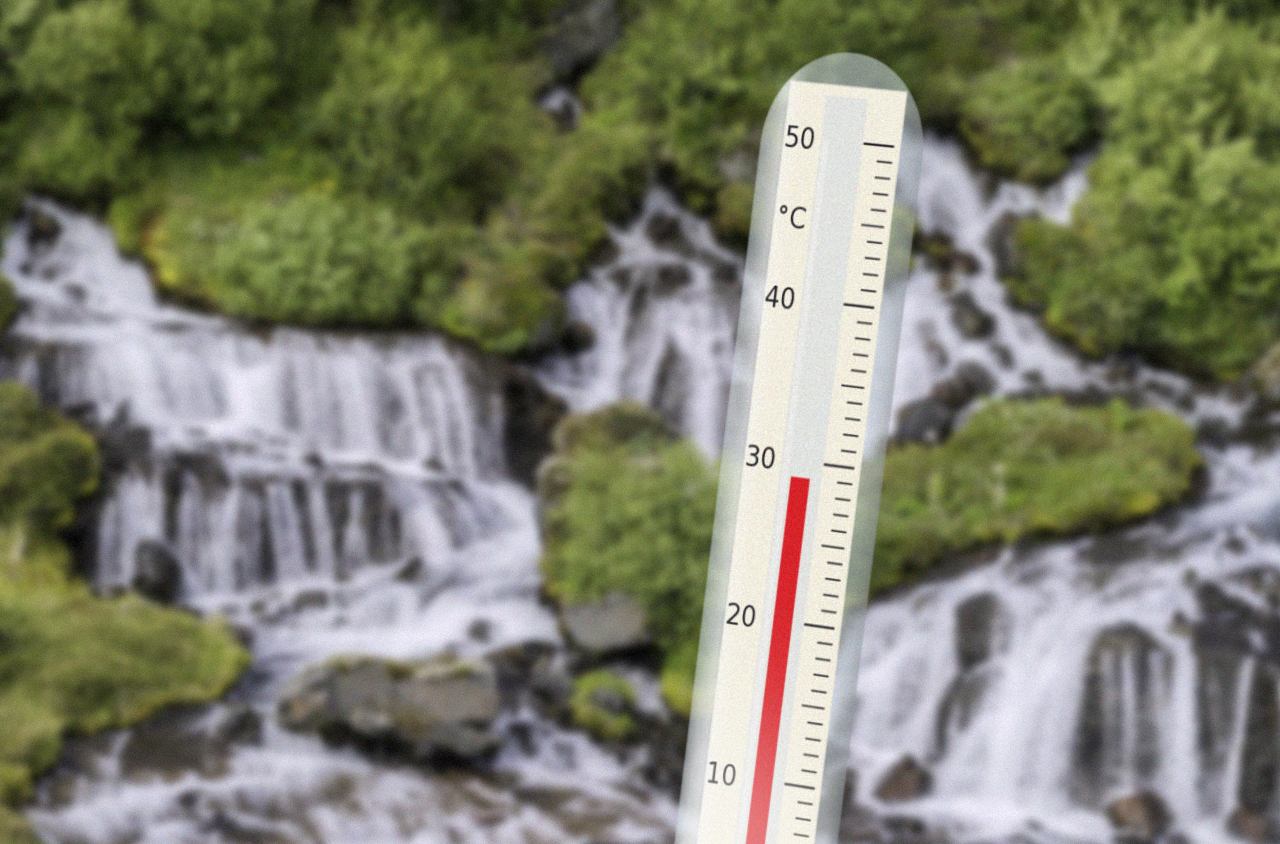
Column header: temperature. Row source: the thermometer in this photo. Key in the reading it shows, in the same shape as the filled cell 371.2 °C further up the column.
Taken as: 29 °C
